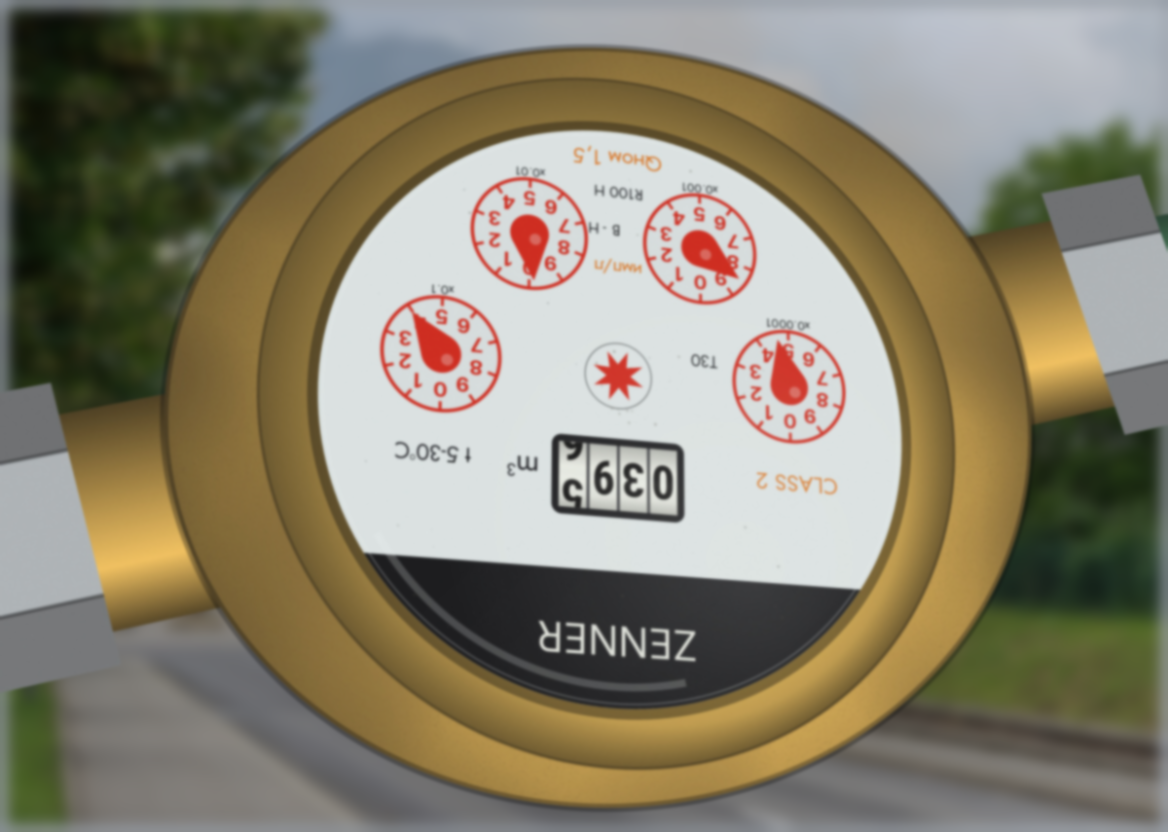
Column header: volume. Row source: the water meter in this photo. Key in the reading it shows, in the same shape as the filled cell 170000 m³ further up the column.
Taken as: 395.3984 m³
